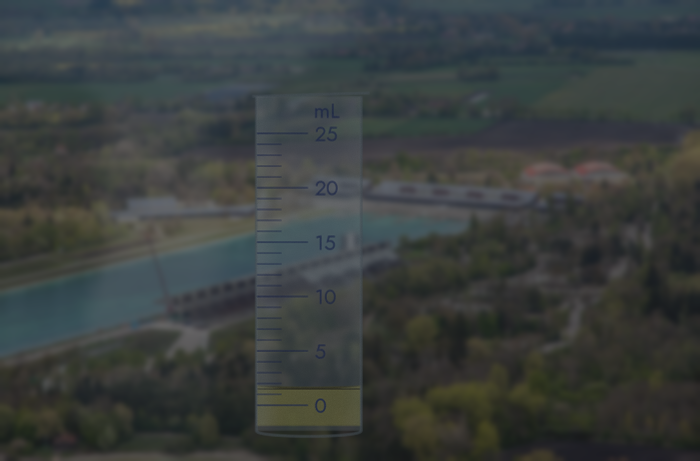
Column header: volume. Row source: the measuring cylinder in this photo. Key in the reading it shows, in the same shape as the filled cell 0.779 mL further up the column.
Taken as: 1.5 mL
